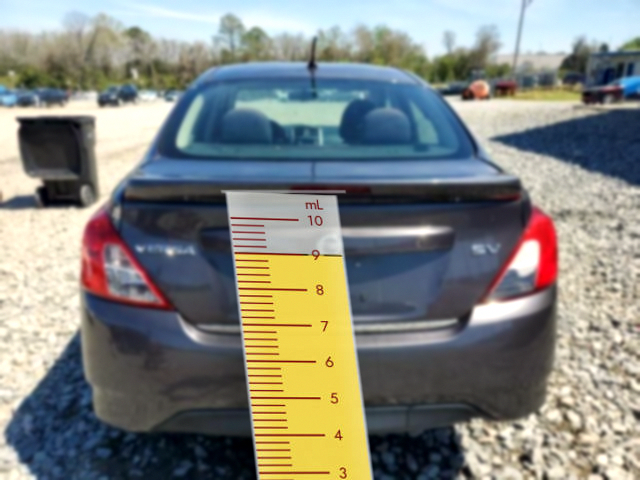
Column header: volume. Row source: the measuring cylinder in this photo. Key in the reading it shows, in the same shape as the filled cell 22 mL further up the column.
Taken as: 9 mL
